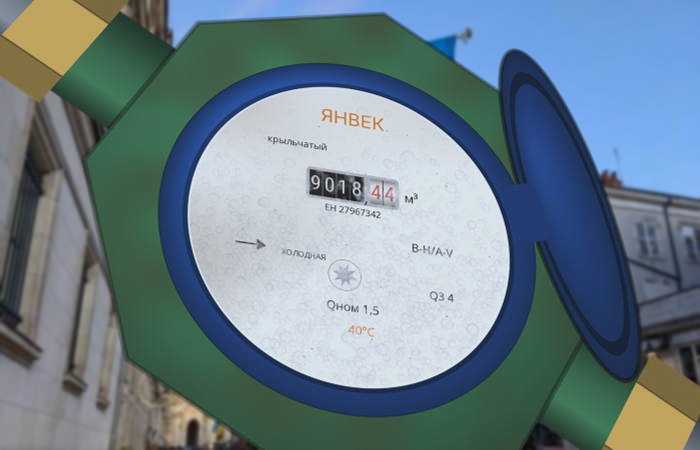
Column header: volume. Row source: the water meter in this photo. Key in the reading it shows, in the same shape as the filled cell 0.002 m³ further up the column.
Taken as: 9018.44 m³
